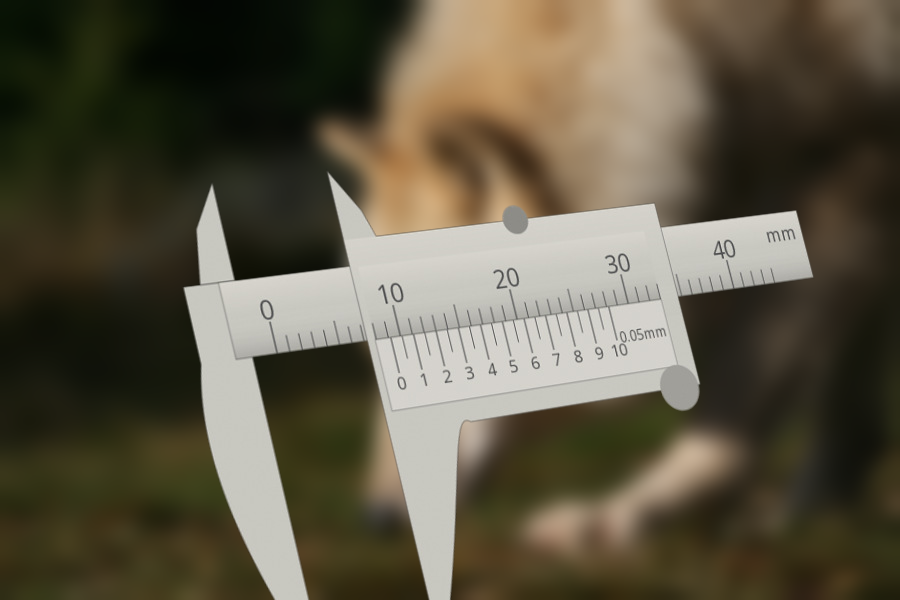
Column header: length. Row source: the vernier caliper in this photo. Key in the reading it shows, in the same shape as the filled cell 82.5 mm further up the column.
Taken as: 9.2 mm
